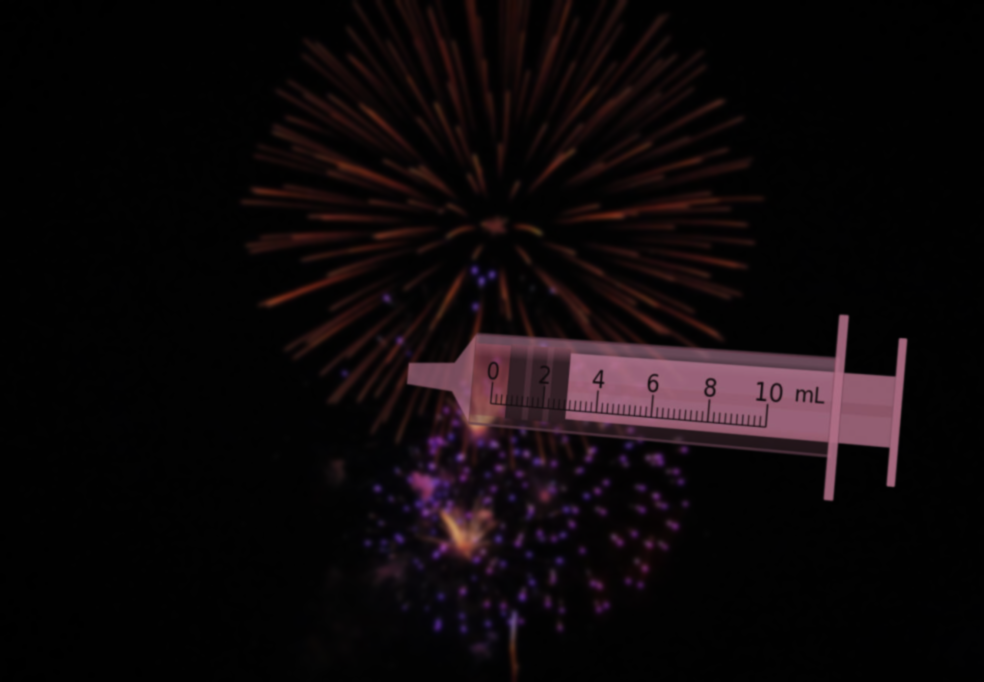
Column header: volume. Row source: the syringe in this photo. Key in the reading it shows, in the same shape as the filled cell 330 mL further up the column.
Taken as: 0.6 mL
